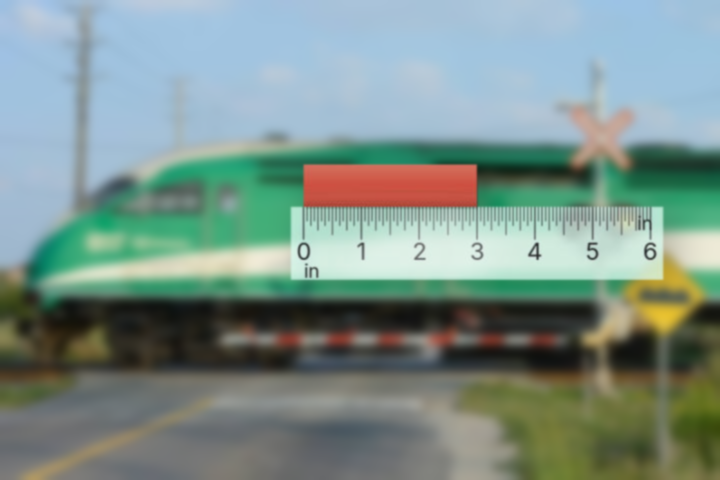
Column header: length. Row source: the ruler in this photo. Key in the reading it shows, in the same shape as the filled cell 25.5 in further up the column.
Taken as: 3 in
